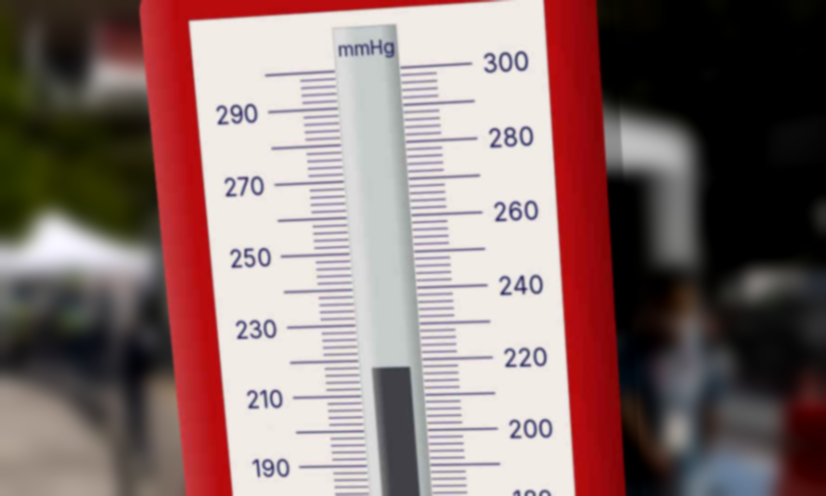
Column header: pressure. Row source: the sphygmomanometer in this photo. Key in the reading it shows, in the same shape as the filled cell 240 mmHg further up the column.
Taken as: 218 mmHg
